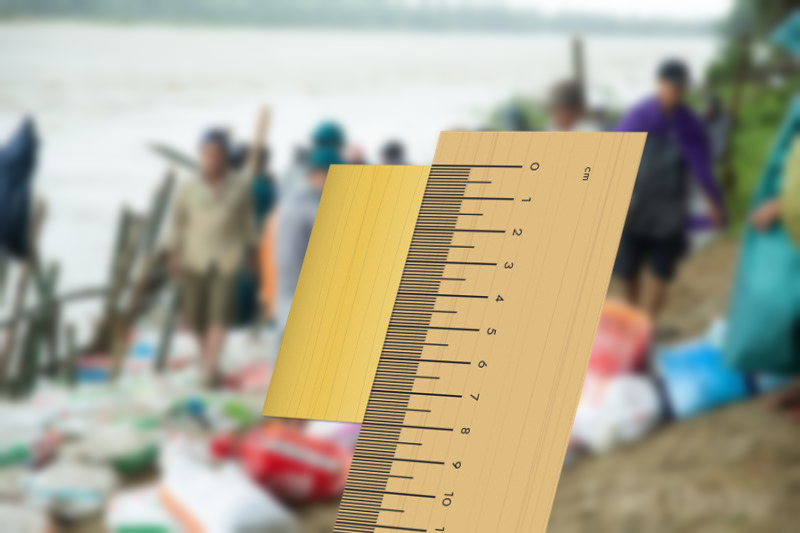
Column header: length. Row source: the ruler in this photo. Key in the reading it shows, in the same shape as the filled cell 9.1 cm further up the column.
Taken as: 8 cm
